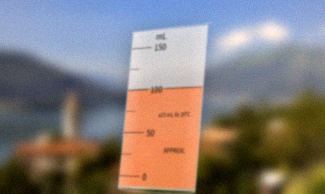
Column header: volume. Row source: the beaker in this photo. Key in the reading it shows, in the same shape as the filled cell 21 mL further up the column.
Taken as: 100 mL
